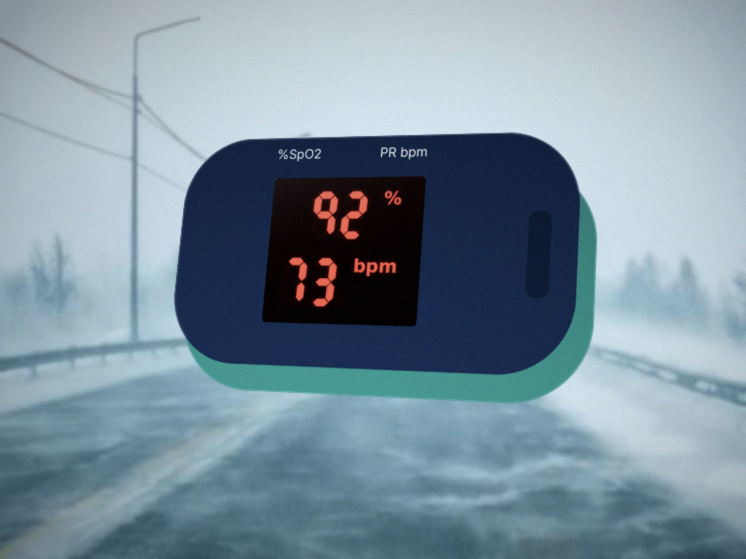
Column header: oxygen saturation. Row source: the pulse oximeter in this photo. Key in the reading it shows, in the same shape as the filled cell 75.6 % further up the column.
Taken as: 92 %
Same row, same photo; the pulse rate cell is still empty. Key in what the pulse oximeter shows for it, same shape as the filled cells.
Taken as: 73 bpm
